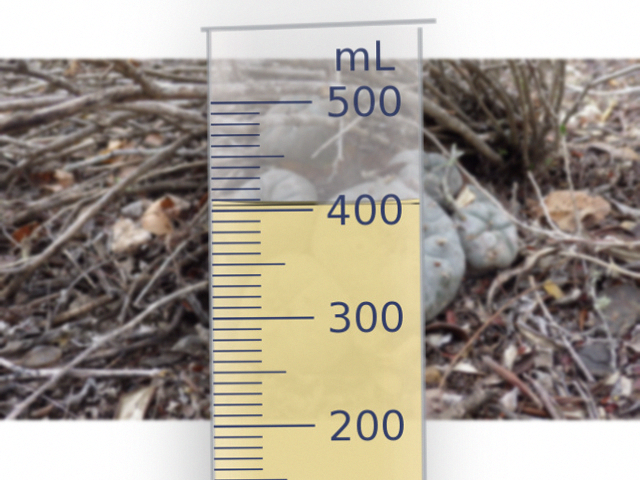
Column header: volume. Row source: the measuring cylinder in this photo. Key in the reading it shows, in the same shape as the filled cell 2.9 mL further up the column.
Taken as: 405 mL
